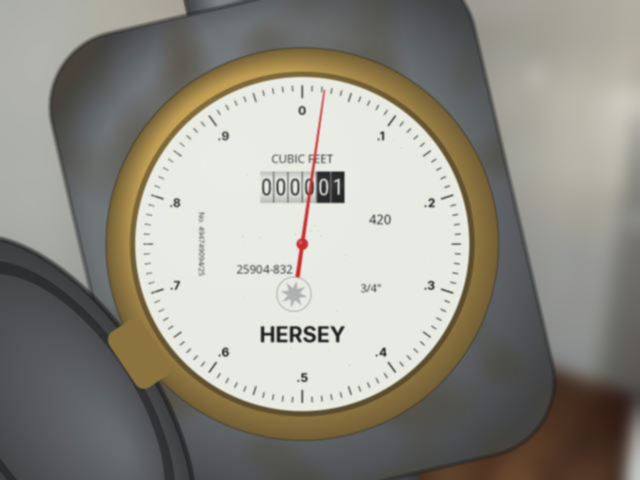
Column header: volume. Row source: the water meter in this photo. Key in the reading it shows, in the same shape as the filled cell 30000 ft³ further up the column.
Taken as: 1.02 ft³
